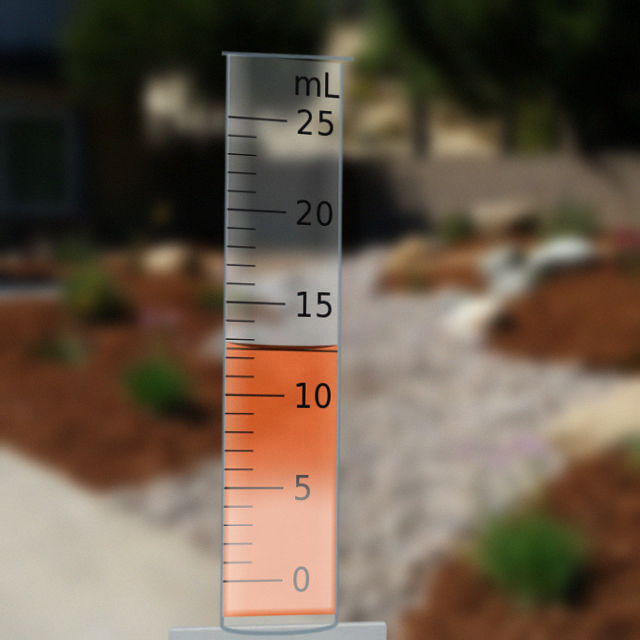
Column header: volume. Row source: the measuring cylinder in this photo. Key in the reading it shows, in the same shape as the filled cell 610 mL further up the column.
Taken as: 12.5 mL
